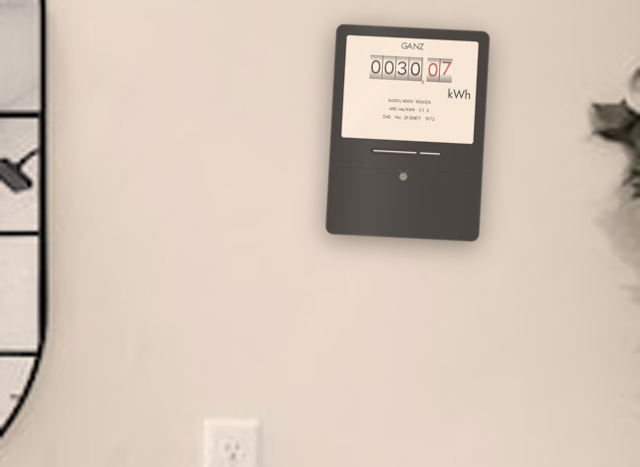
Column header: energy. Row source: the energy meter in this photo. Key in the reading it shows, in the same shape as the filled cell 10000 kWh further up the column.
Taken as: 30.07 kWh
